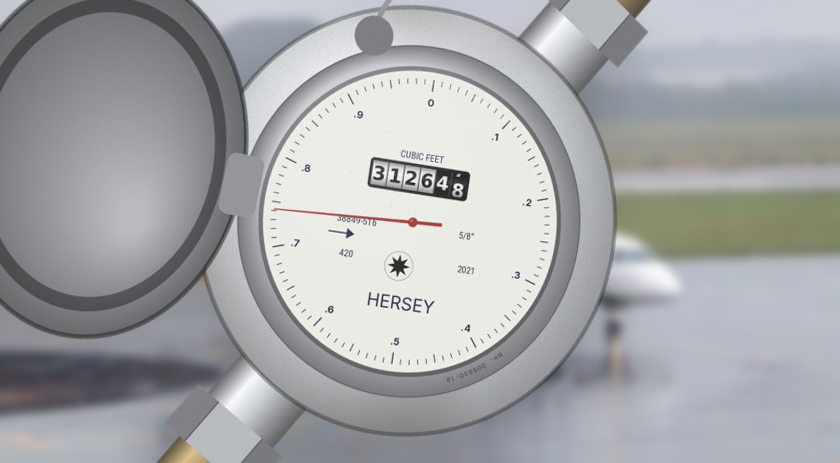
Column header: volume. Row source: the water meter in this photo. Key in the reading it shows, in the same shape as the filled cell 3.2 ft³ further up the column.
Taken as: 312647.74 ft³
